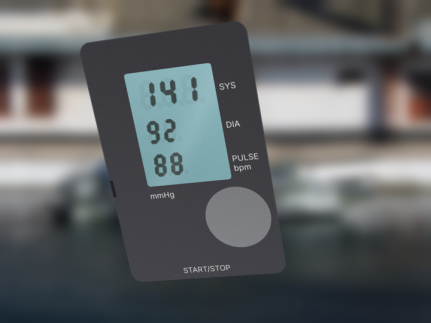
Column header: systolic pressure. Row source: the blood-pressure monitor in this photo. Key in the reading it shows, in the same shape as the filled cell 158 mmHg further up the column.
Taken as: 141 mmHg
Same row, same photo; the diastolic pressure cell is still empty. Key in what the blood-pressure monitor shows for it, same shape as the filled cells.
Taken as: 92 mmHg
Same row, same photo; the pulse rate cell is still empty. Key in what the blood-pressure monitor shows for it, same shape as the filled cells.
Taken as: 88 bpm
